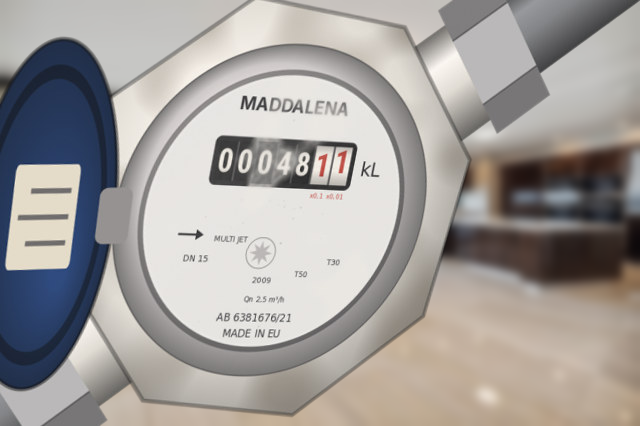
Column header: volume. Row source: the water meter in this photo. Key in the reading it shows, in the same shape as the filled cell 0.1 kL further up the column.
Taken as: 48.11 kL
